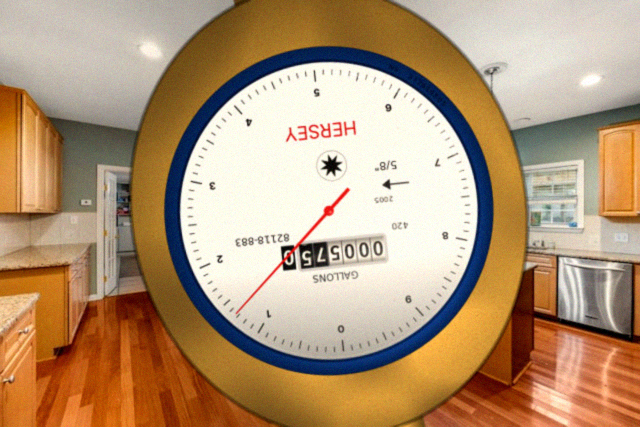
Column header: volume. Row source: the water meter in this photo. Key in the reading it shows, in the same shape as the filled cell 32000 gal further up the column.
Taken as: 5751.3 gal
